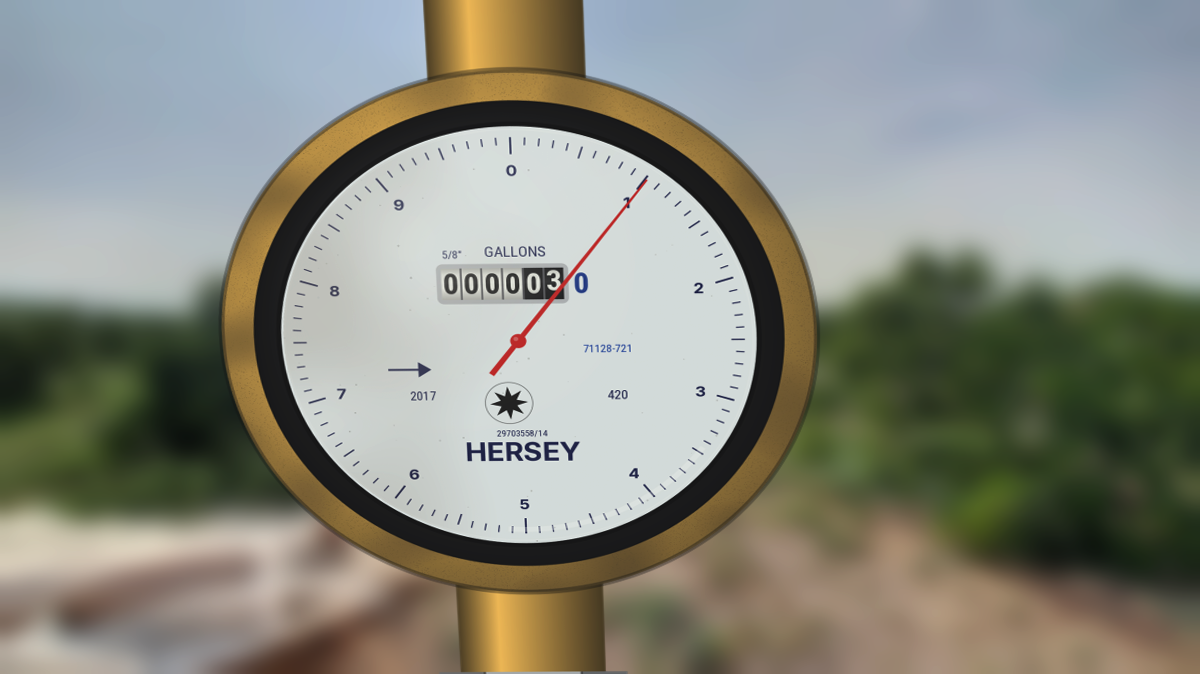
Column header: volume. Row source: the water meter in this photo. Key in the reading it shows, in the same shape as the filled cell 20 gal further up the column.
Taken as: 31.0 gal
